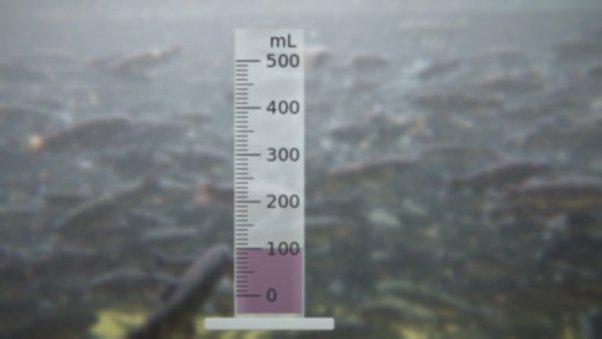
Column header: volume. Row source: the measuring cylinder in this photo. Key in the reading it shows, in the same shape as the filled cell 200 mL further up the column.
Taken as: 100 mL
